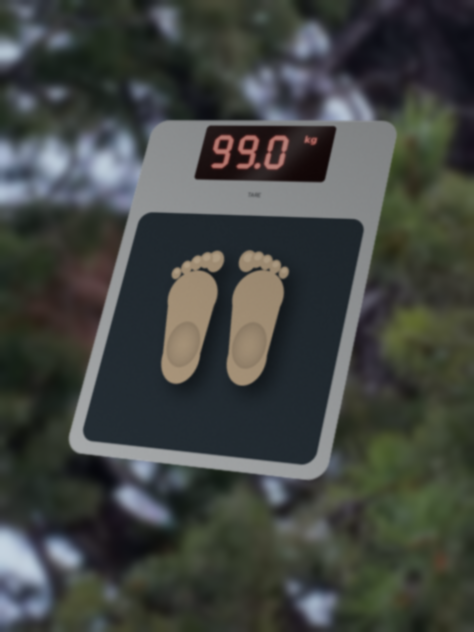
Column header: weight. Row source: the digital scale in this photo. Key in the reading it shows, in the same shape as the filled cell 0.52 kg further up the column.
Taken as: 99.0 kg
